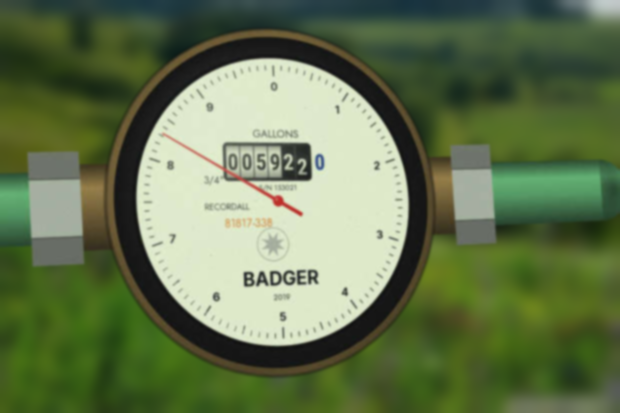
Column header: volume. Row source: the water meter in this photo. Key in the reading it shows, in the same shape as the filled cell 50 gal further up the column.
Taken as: 59218.3 gal
